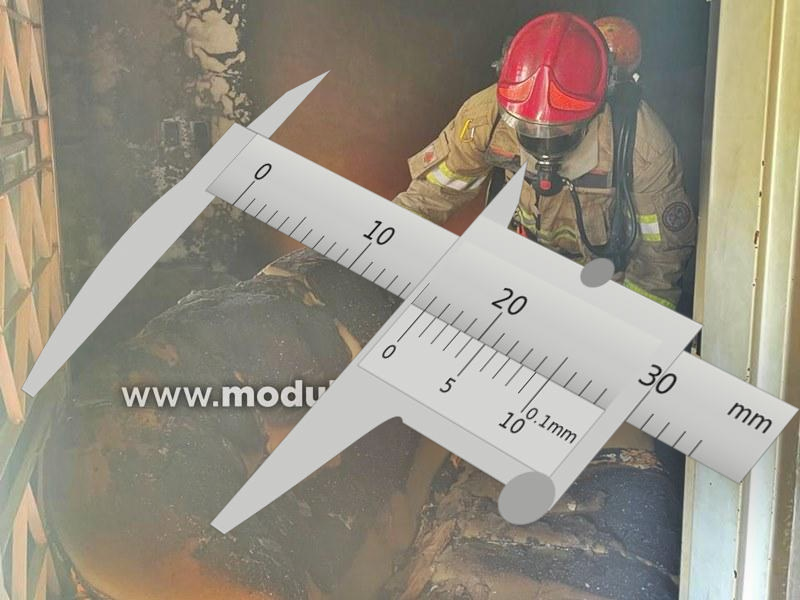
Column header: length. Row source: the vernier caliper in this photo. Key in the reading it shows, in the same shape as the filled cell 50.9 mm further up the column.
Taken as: 16.0 mm
